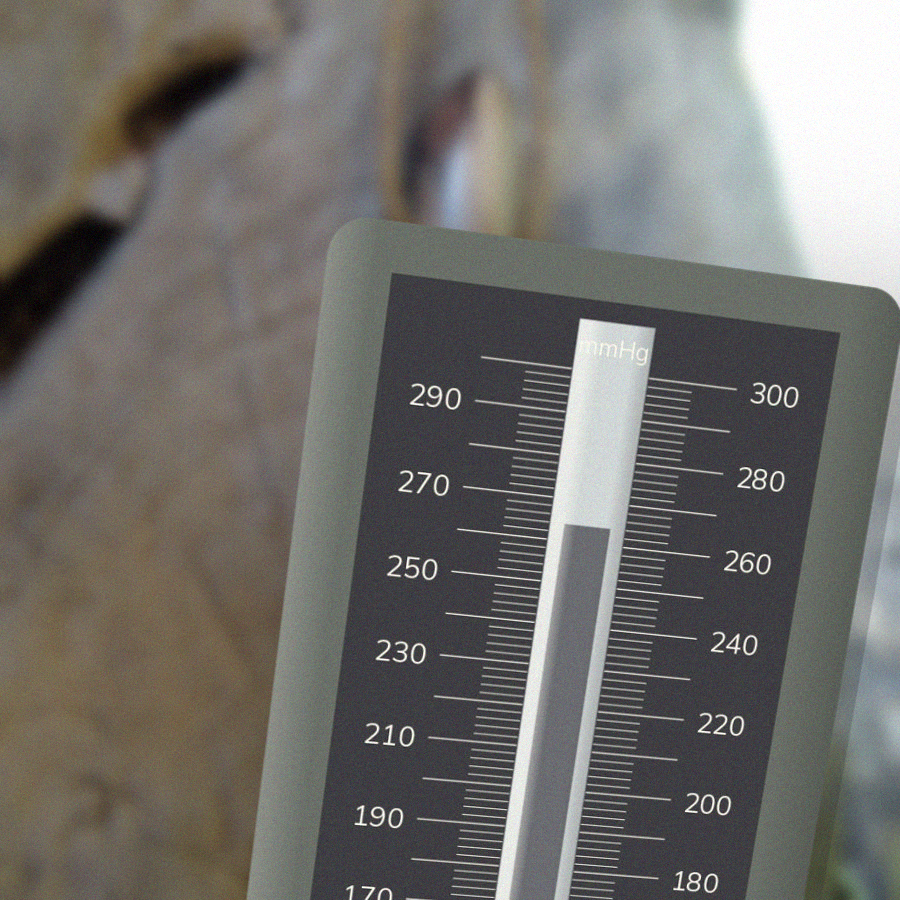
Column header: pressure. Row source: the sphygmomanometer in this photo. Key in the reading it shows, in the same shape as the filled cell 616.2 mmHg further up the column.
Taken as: 264 mmHg
